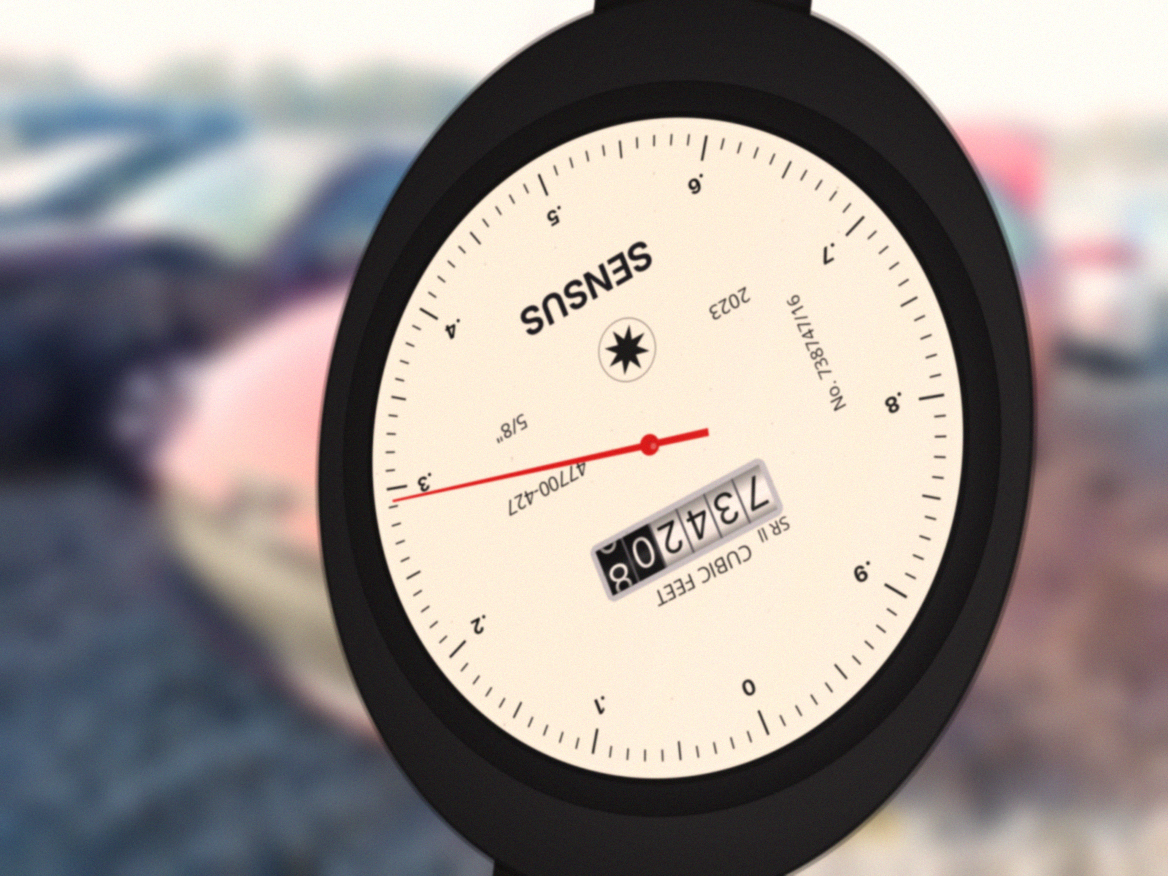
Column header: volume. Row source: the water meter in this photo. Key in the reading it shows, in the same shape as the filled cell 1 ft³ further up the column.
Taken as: 734208.29 ft³
